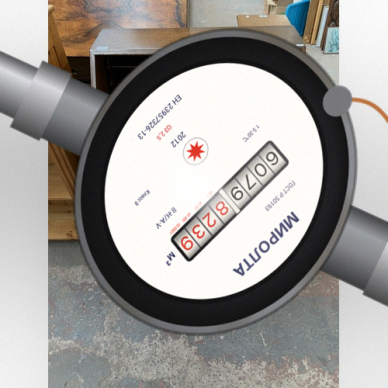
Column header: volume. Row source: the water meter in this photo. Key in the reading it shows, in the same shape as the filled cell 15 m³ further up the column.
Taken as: 6079.8239 m³
